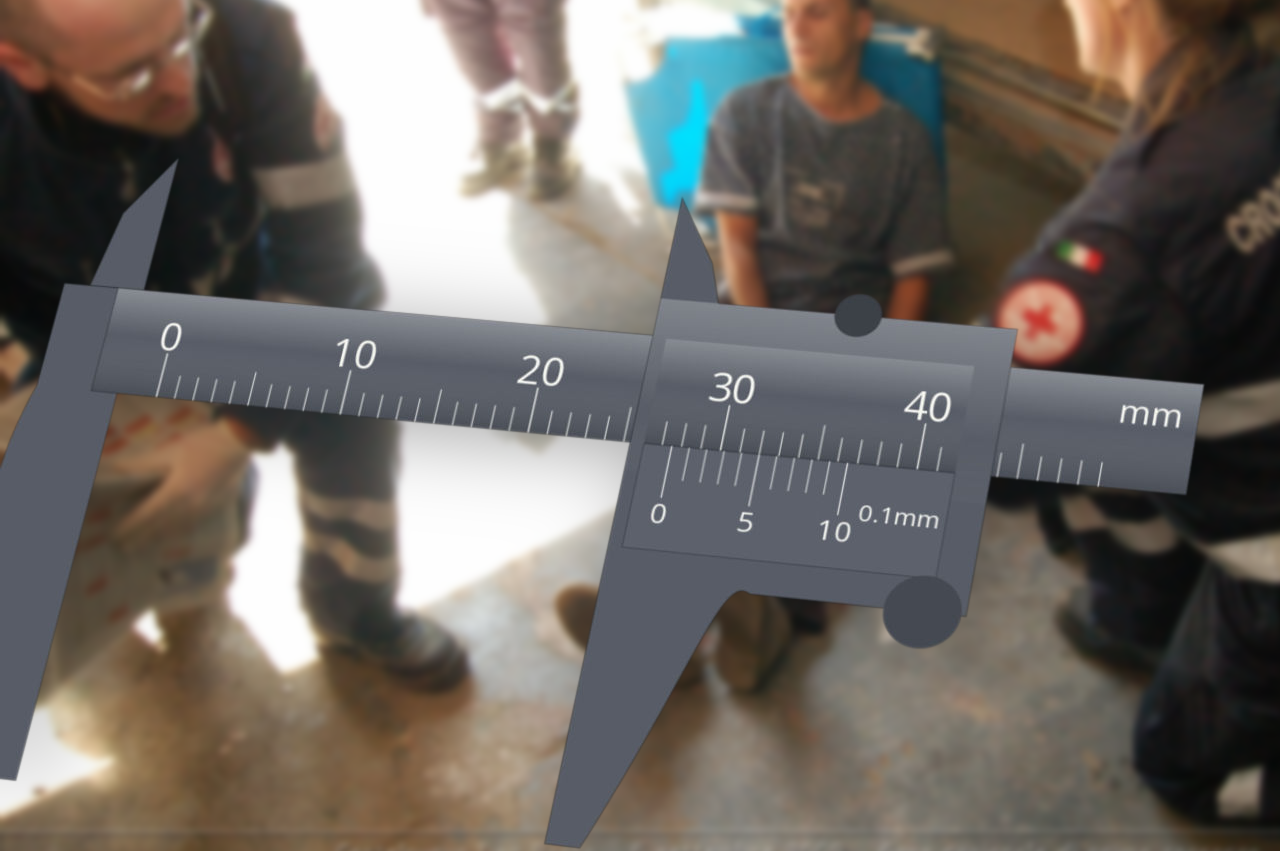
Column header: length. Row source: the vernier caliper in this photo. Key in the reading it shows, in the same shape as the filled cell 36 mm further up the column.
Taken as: 27.5 mm
